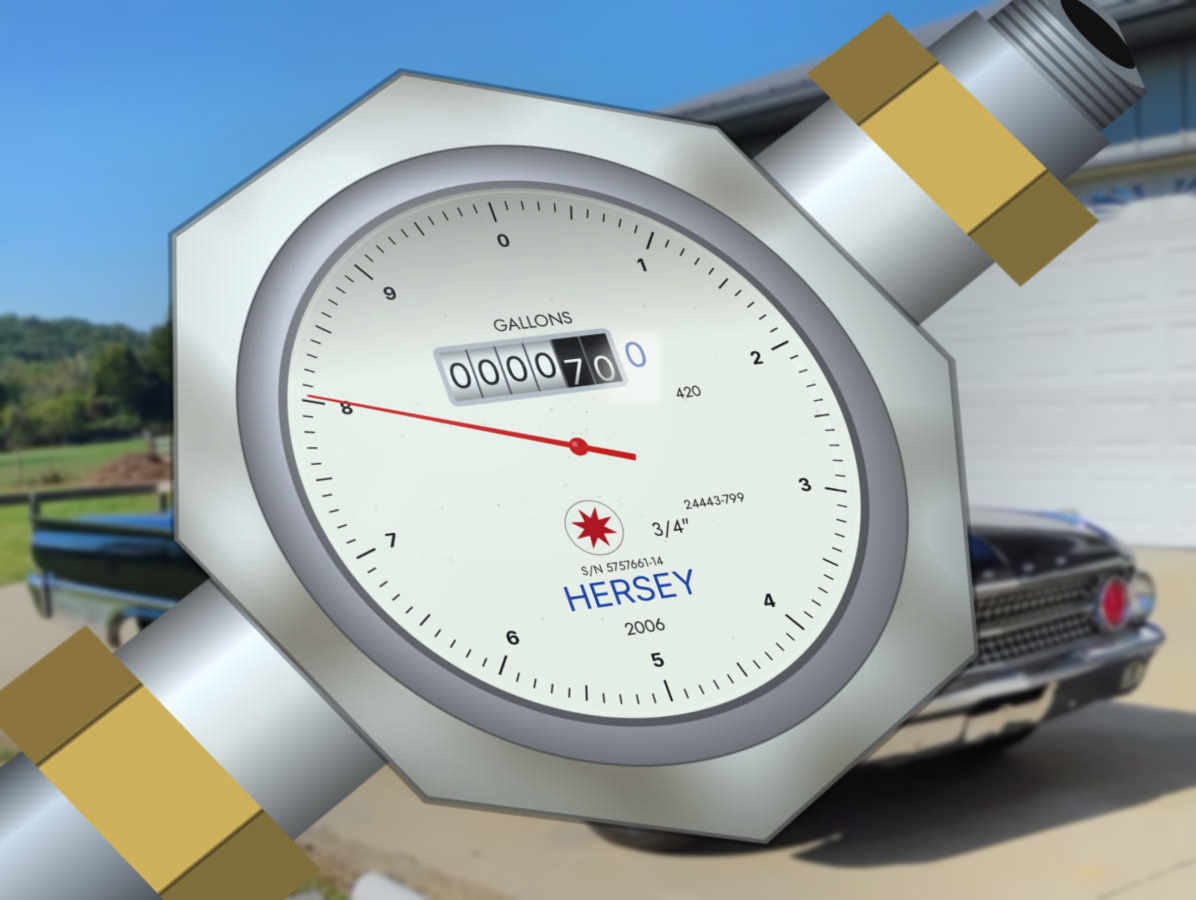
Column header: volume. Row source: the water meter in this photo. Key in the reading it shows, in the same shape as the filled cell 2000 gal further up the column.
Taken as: 698.0 gal
